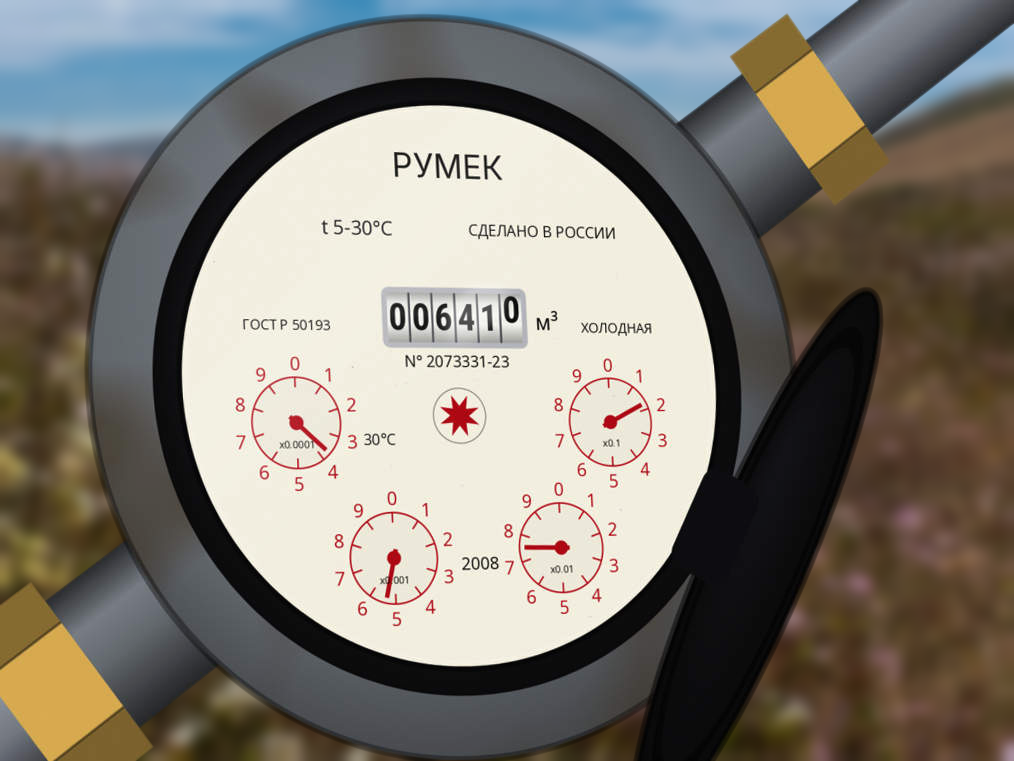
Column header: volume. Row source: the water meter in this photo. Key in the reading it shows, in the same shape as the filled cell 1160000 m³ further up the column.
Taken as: 6410.1753 m³
